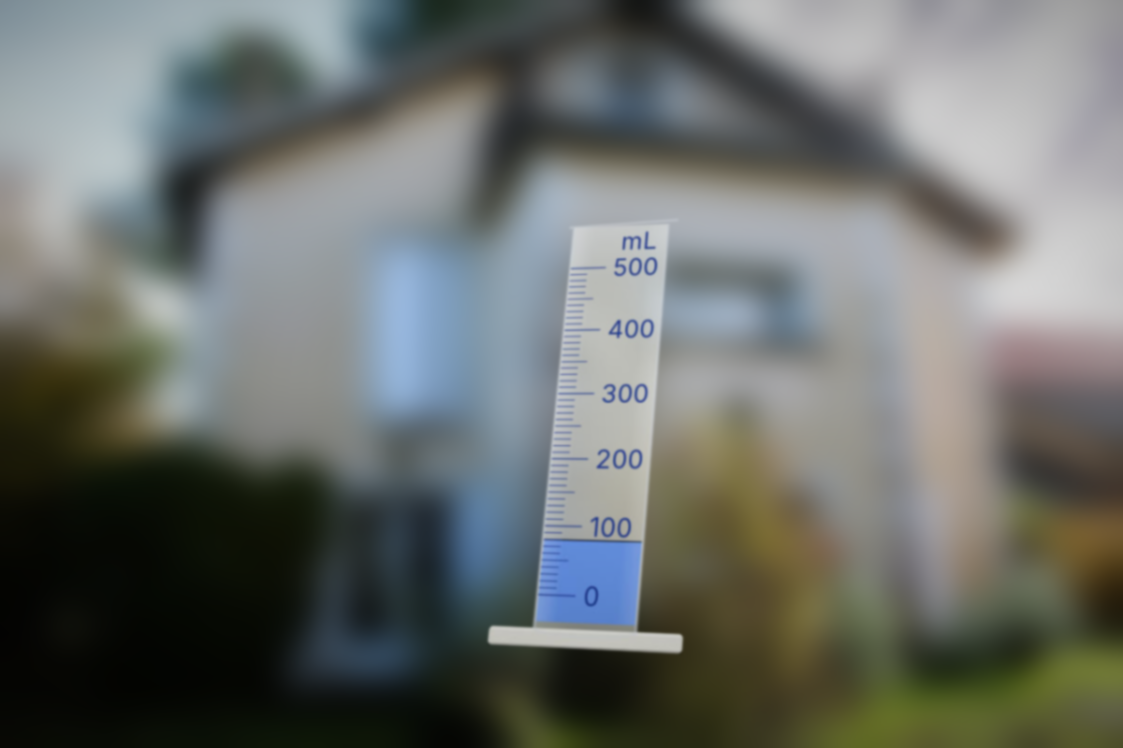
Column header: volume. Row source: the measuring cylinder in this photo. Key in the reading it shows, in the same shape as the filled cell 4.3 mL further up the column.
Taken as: 80 mL
